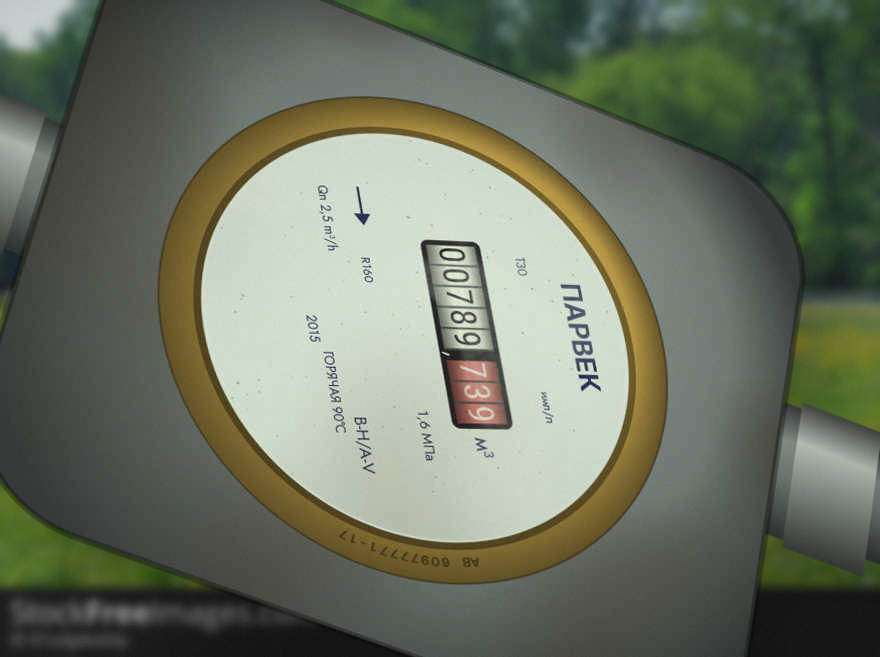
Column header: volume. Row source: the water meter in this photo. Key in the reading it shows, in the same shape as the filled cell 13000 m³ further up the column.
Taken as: 789.739 m³
